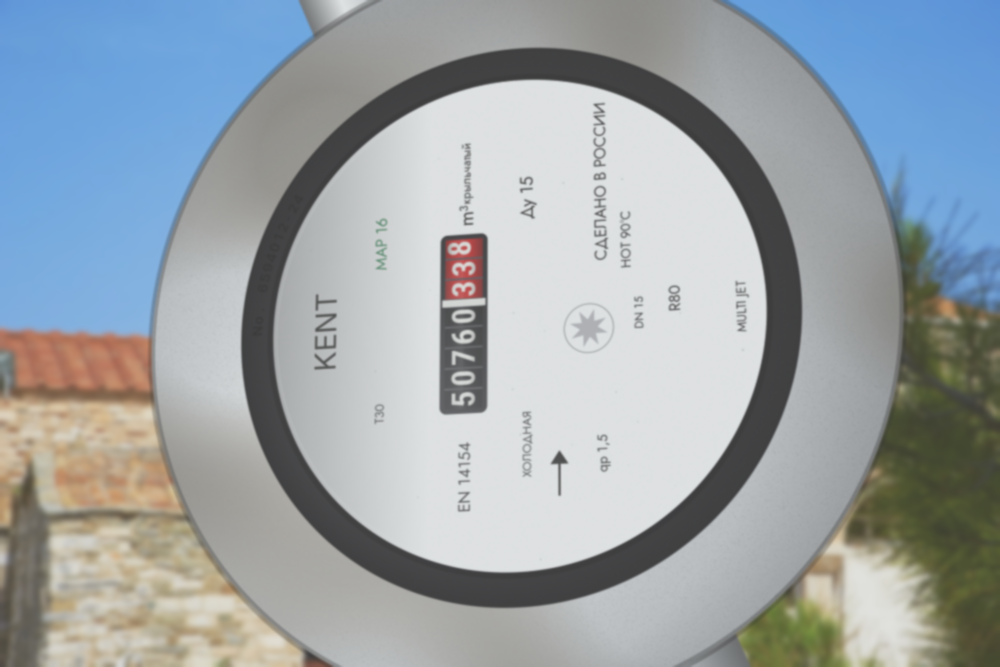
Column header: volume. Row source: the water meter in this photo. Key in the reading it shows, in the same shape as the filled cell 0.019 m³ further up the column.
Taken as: 50760.338 m³
